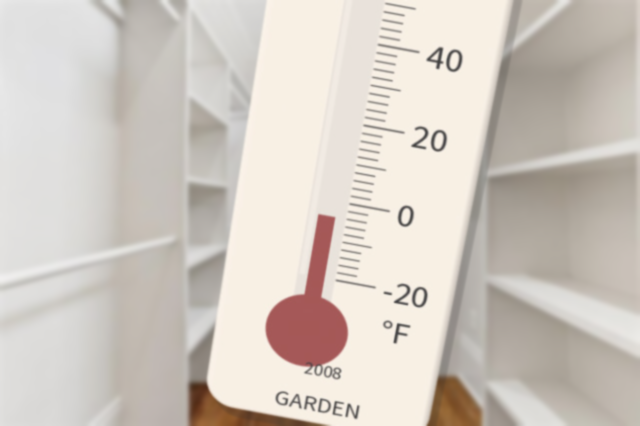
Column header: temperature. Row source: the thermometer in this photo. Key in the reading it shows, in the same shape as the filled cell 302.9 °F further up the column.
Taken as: -4 °F
